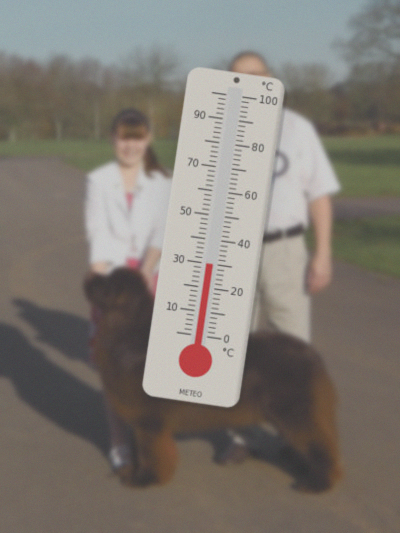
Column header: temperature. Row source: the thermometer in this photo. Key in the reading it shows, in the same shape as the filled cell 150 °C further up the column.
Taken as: 30 °C
